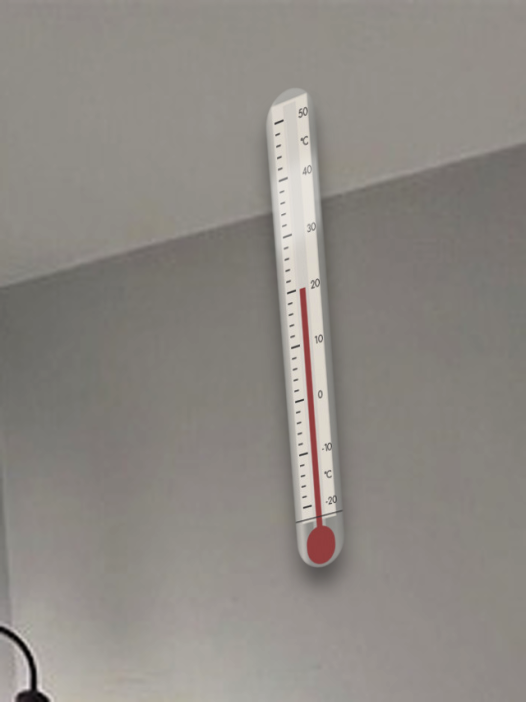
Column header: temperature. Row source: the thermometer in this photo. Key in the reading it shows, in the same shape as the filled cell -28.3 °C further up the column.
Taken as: 20 °C
